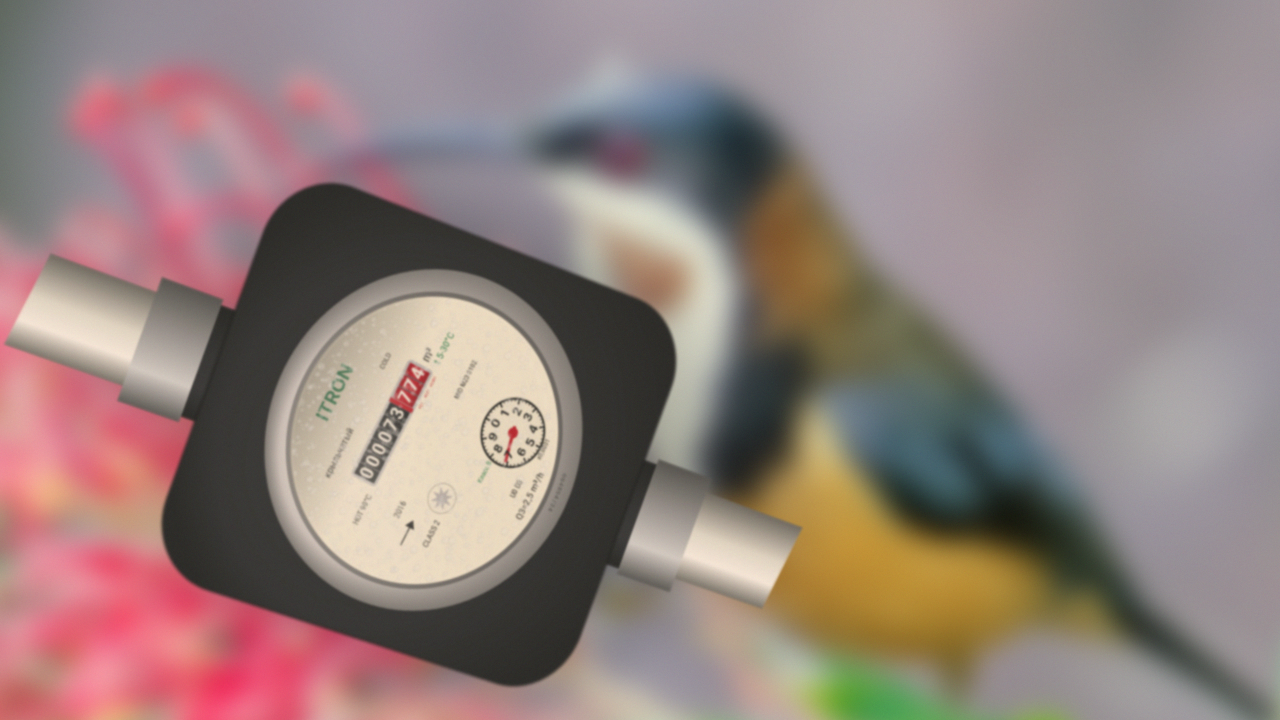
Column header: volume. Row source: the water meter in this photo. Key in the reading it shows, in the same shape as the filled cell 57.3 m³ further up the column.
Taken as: 73.7747 m³
